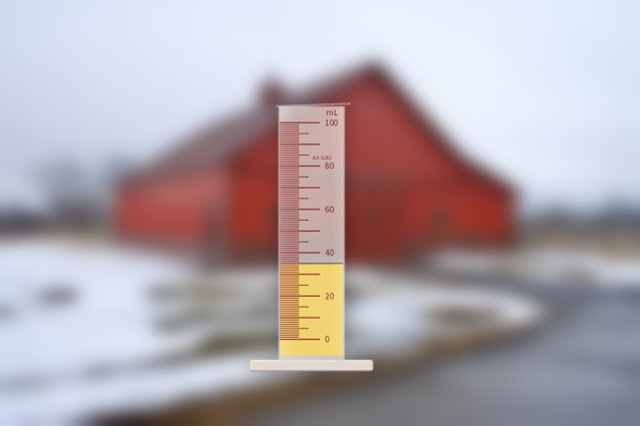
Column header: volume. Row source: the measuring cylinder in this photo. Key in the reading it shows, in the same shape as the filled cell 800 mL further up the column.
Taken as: 35 mL
